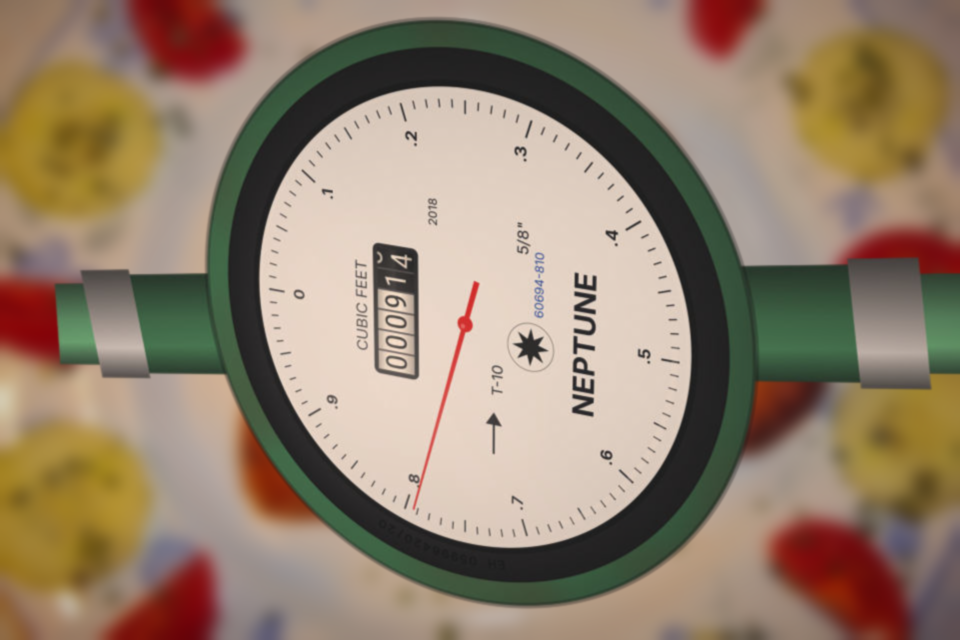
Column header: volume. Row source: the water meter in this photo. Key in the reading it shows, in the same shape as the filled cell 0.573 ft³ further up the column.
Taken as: 913.79 ft³
